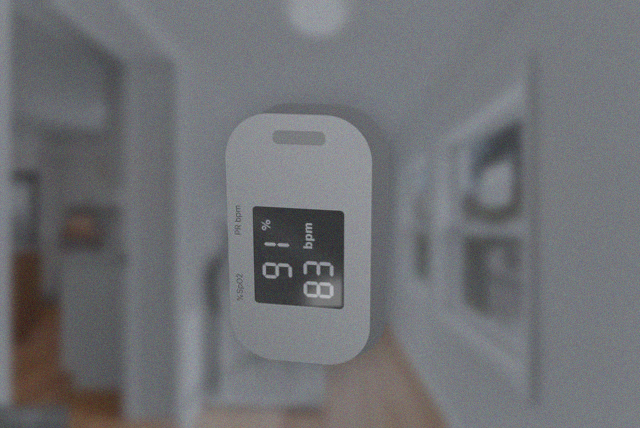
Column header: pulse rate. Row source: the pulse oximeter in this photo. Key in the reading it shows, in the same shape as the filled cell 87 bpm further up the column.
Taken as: 83 bpm
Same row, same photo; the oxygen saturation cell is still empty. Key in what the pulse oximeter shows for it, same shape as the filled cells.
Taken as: 91 %
